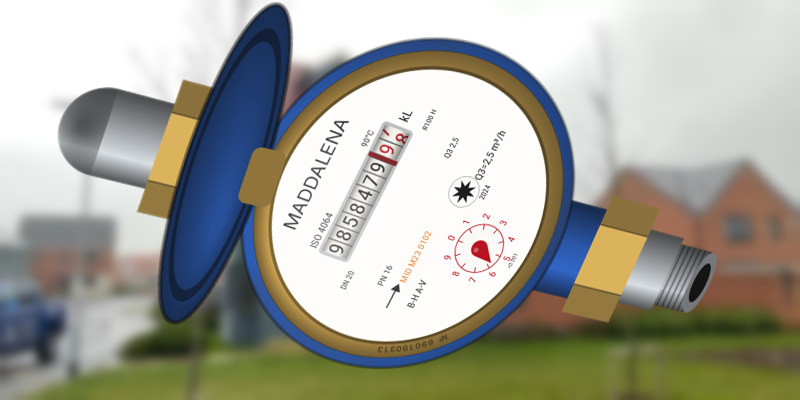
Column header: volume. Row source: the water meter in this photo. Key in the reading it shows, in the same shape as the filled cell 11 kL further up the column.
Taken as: 9858479.975 kL
